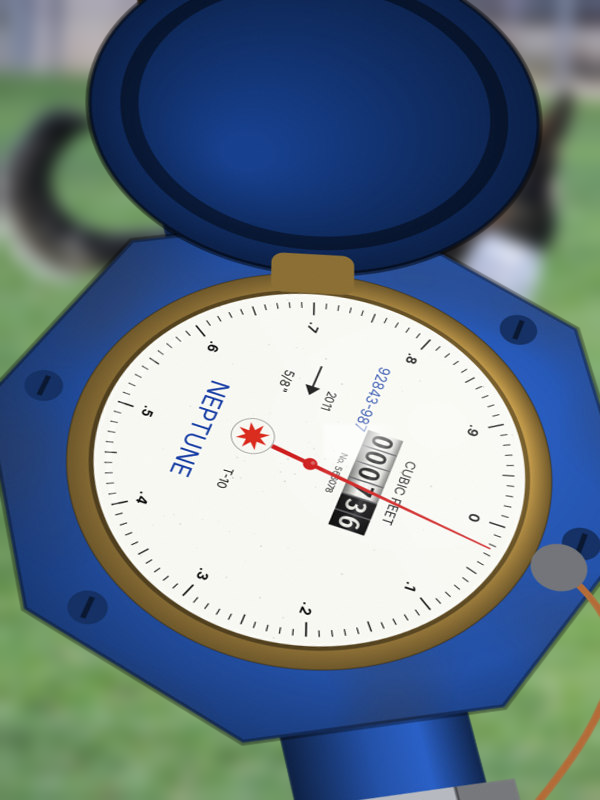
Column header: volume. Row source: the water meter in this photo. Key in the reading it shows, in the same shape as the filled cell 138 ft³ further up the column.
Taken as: 736.02 ft³
